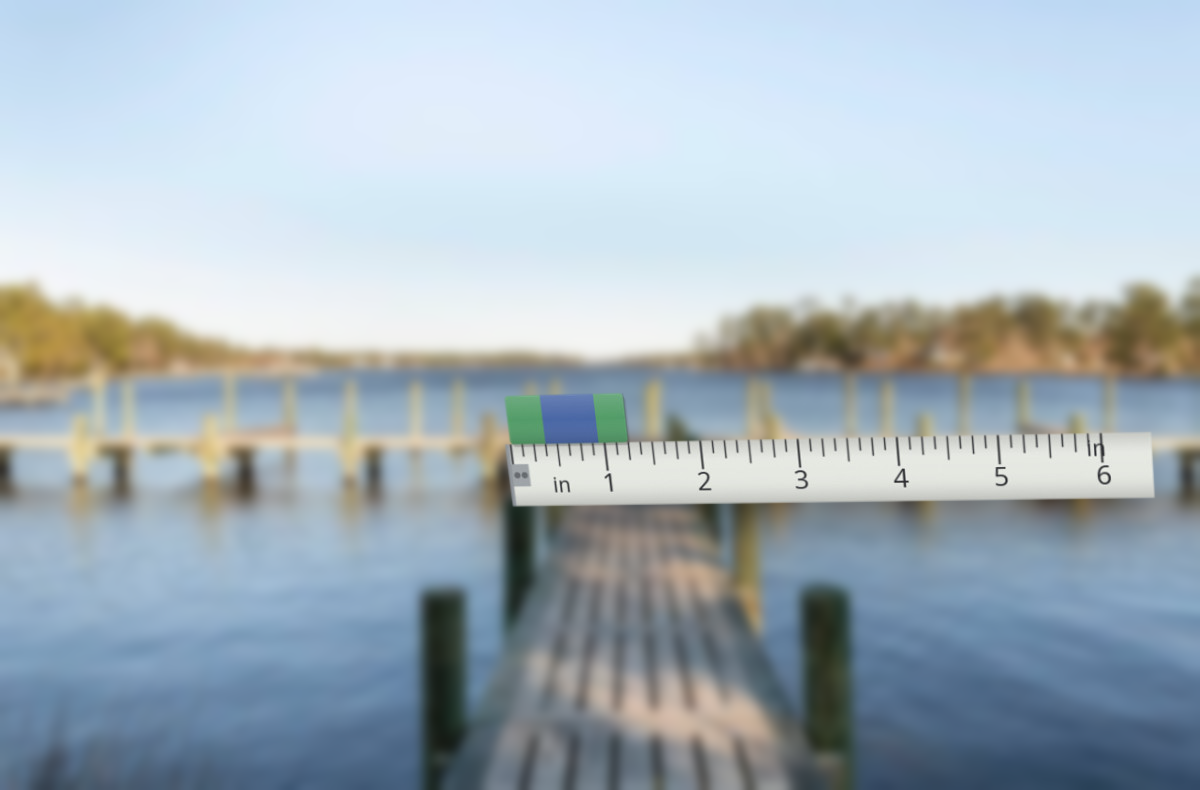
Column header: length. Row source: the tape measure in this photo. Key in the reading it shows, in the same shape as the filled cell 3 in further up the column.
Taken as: 1.25 in
